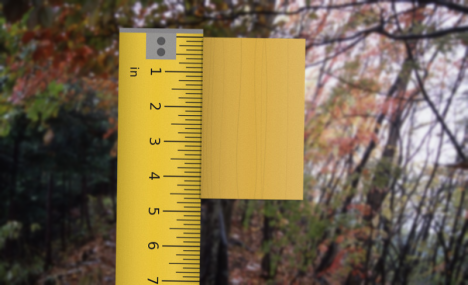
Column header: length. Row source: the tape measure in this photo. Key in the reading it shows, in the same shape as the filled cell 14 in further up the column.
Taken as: 4.625 in
